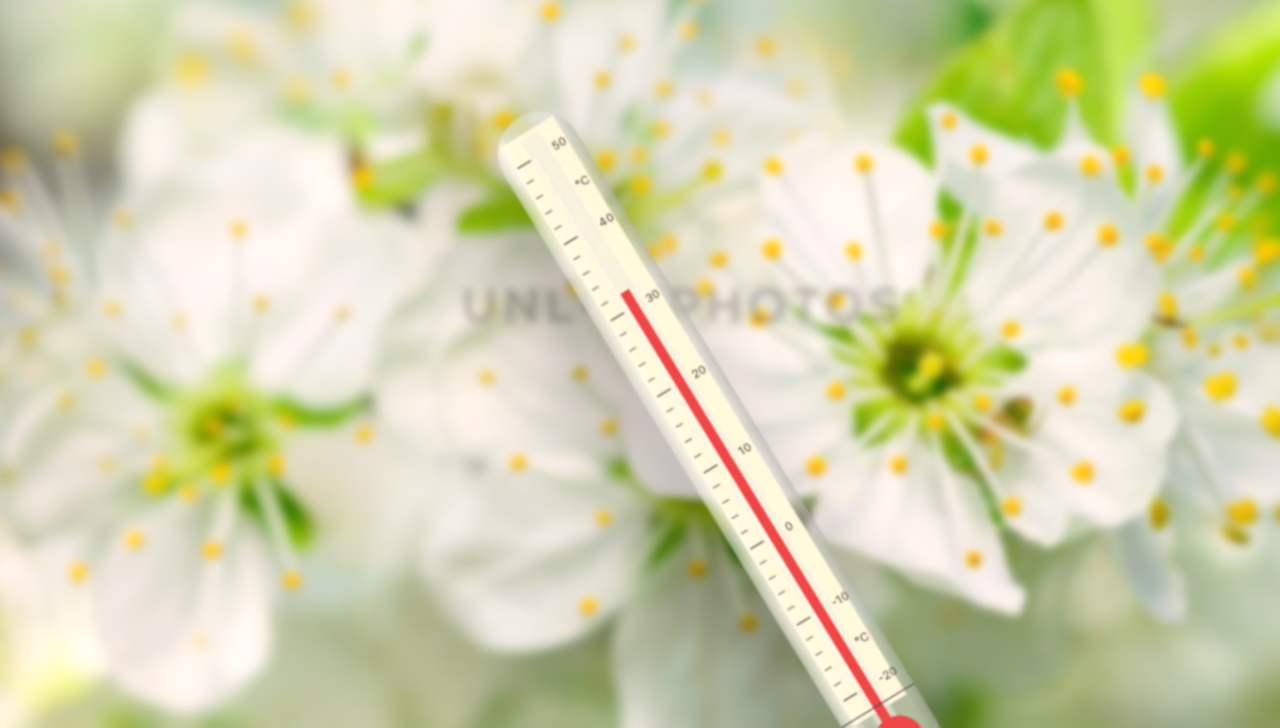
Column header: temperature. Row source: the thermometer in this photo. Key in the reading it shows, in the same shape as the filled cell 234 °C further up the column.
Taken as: 32 °C
